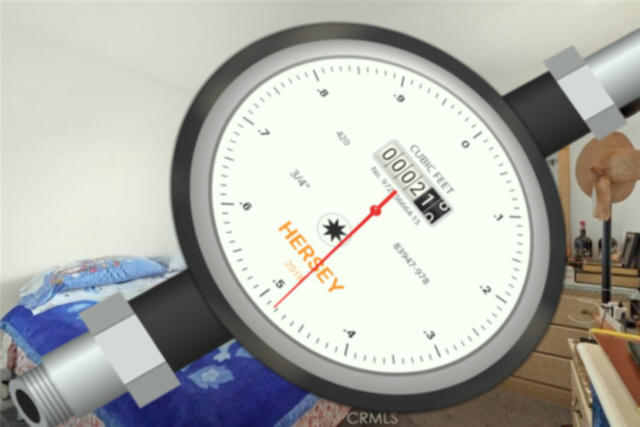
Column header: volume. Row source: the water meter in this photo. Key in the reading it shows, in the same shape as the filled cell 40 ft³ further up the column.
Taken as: 218.48 ft³
